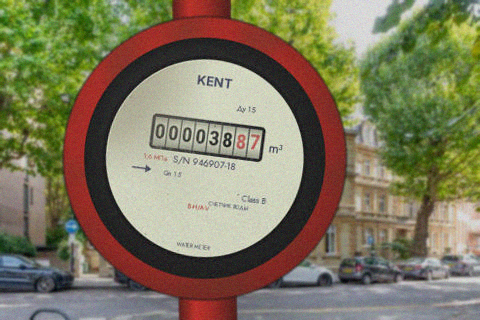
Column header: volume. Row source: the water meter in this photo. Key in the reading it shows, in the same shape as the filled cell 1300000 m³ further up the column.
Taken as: 38.87 m³
